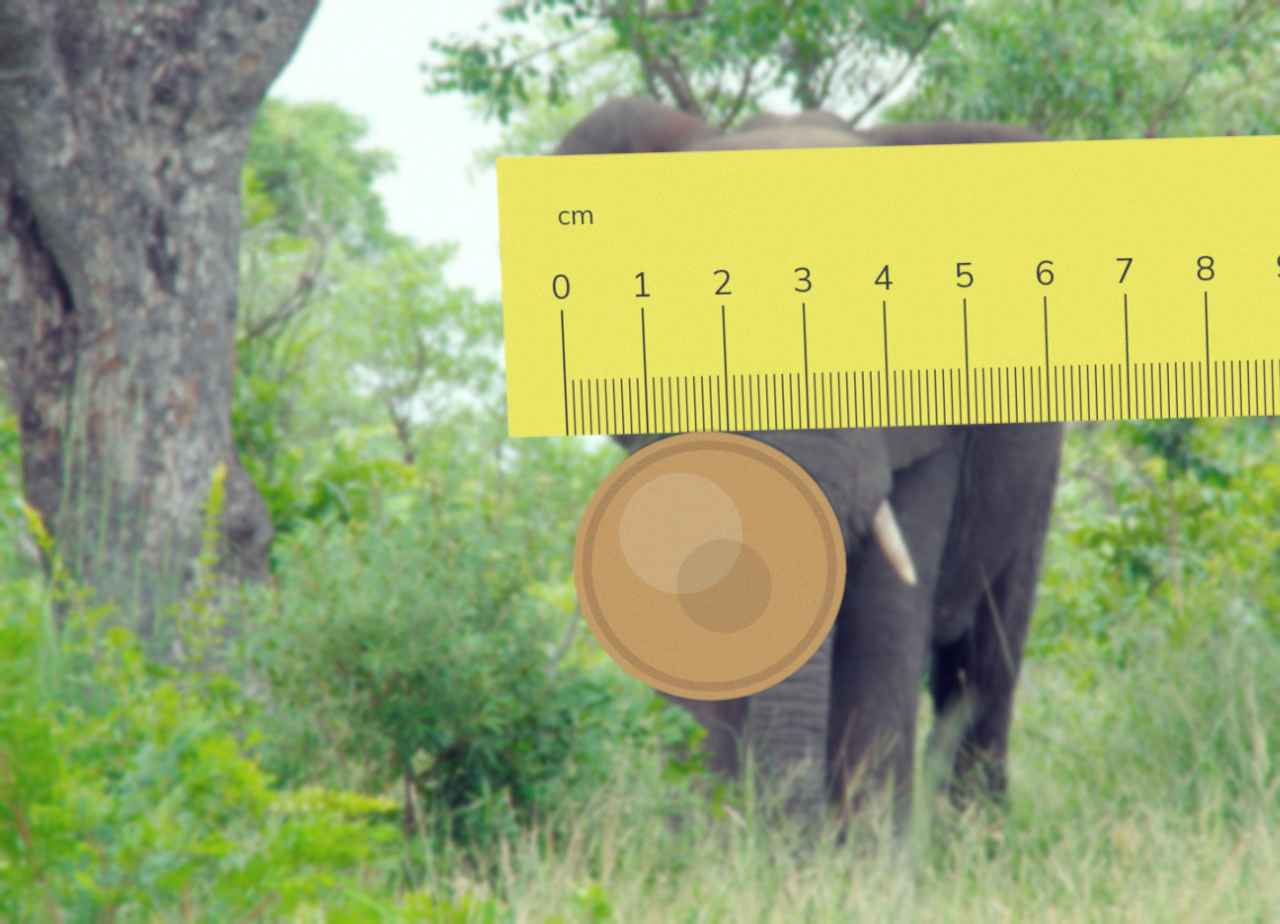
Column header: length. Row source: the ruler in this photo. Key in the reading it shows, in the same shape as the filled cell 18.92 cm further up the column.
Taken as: 3.4 cm
